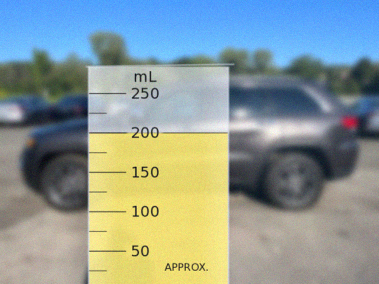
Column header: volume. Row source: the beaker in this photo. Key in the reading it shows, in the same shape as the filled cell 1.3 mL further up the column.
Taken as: 200 mL
